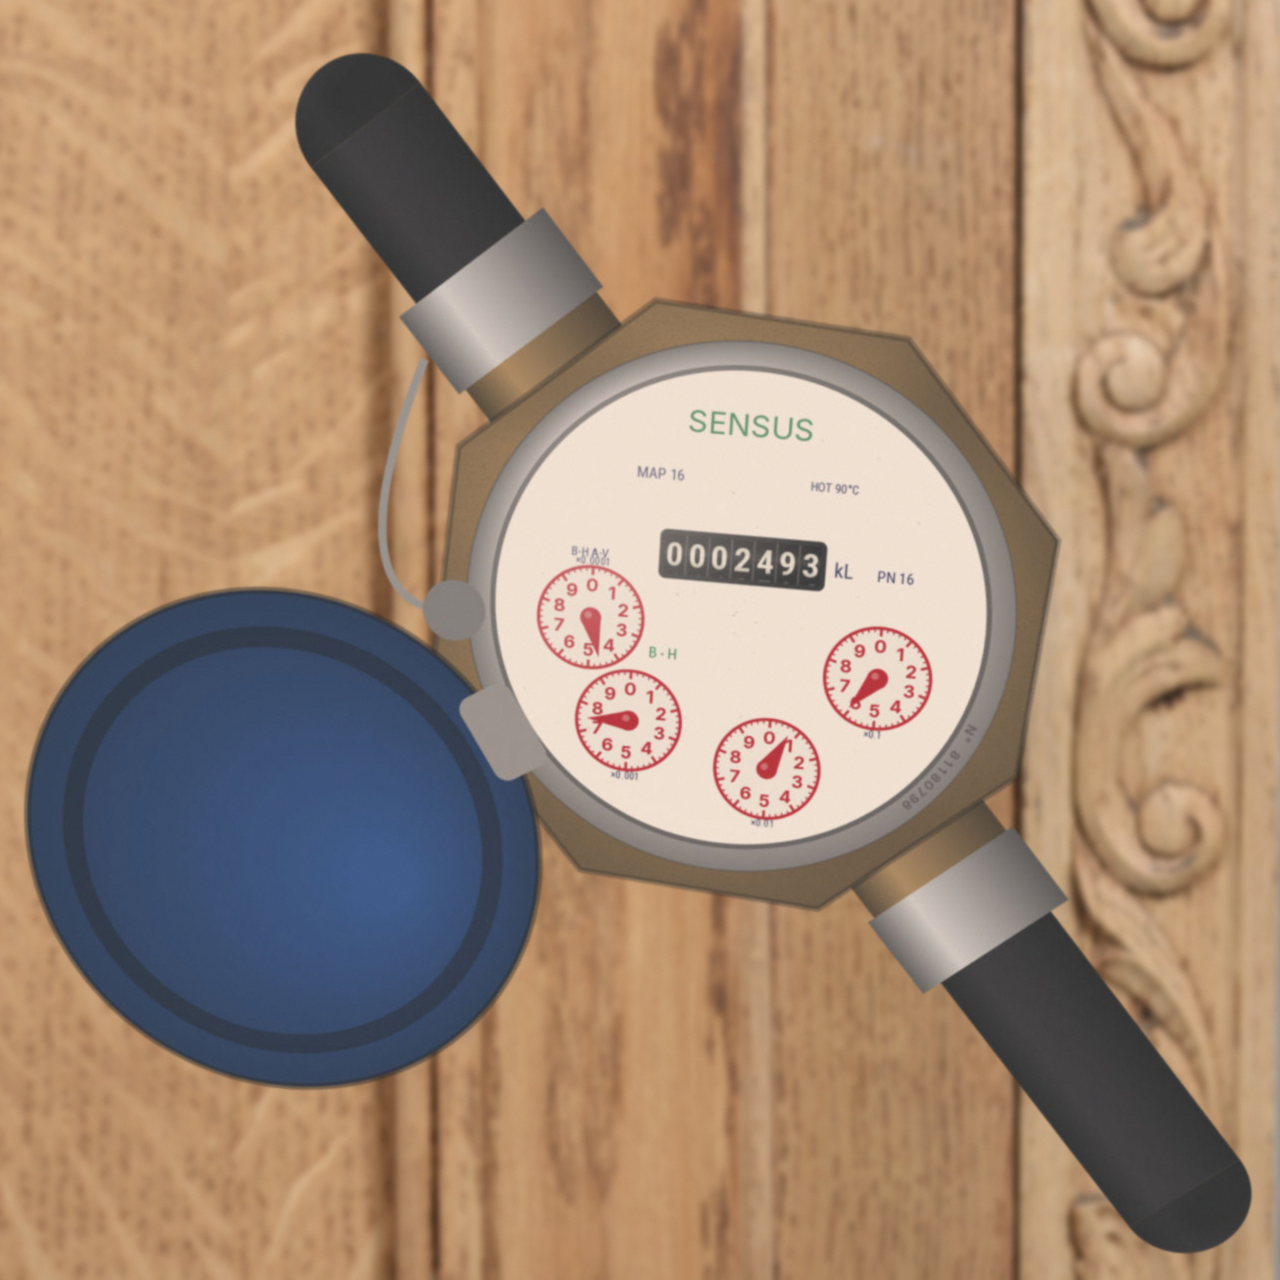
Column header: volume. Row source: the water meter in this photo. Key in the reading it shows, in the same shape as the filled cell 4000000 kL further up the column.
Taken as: 2493.6074 kL
